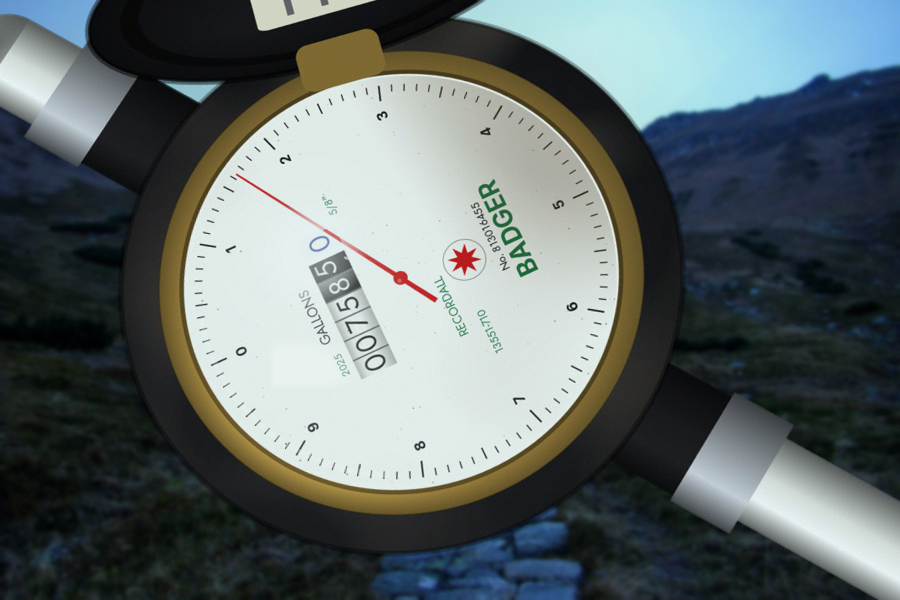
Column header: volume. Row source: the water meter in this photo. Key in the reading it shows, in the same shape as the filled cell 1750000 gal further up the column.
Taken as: 75851.6 gal
